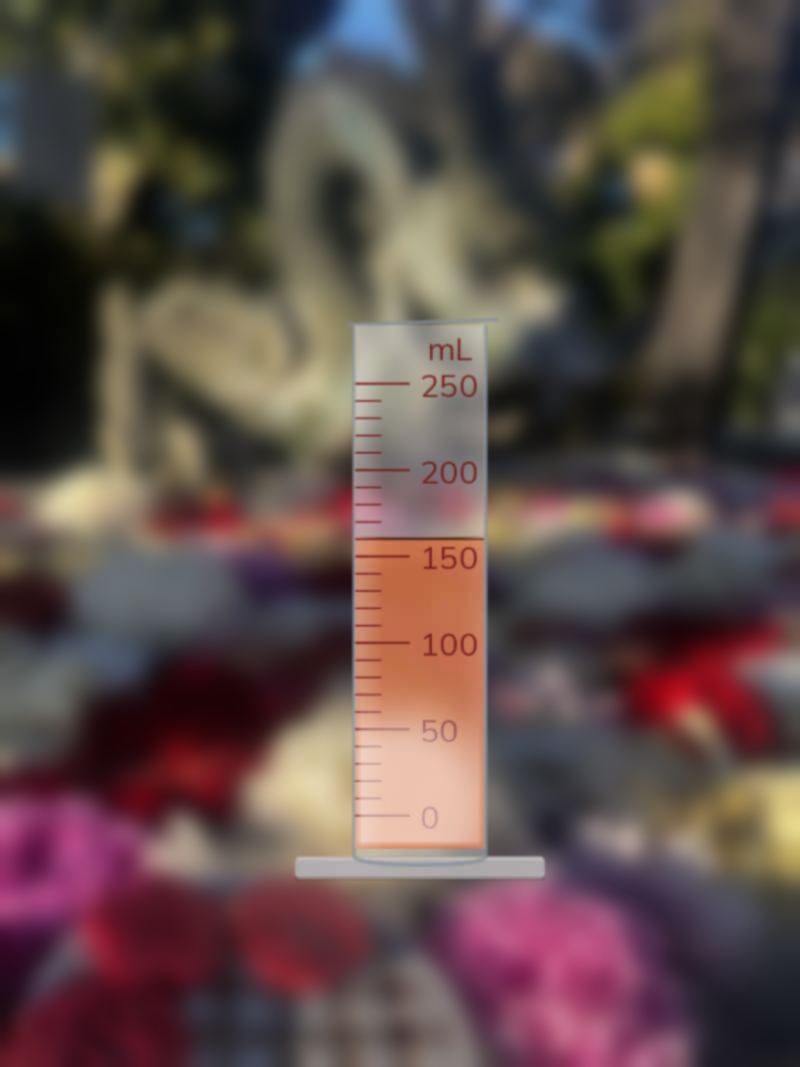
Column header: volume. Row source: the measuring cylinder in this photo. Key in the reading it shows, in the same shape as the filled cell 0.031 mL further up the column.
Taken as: 160 mL
